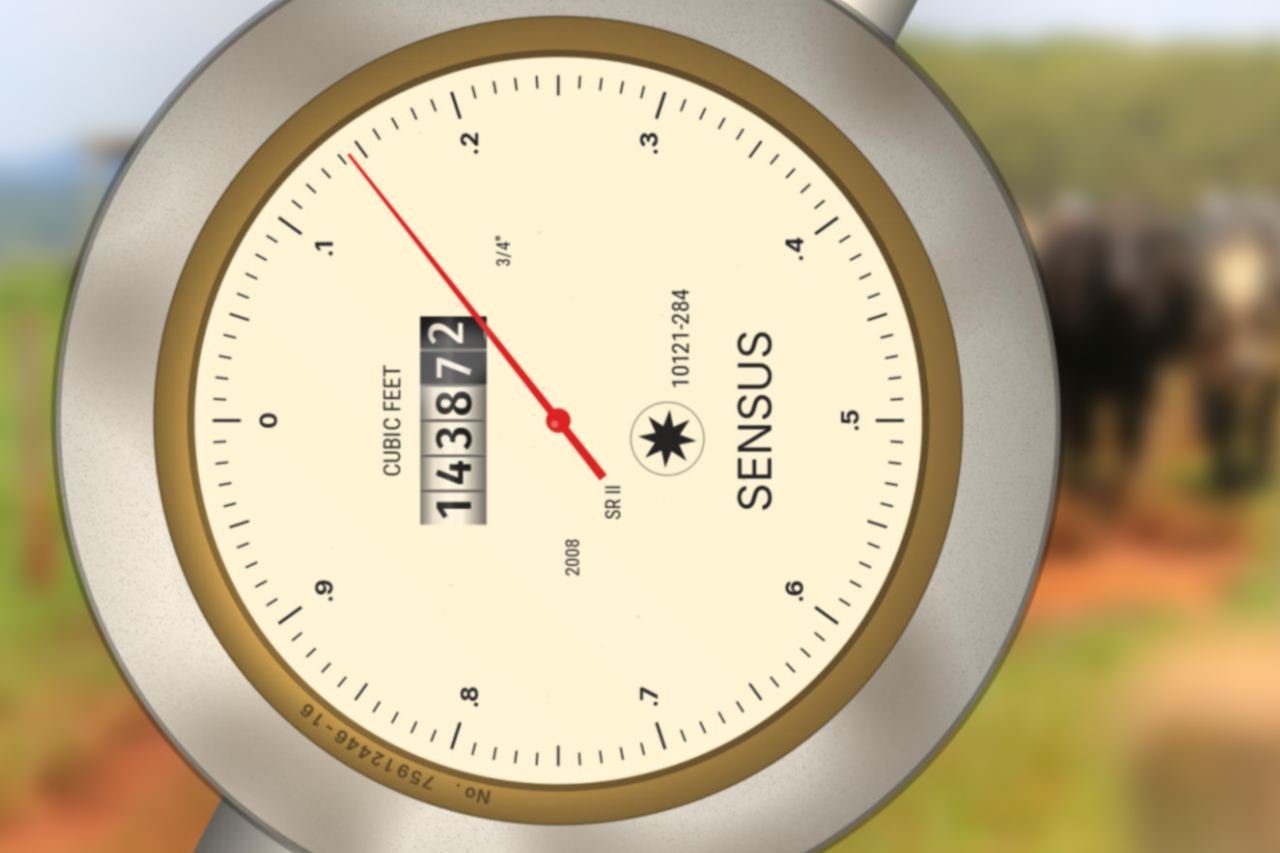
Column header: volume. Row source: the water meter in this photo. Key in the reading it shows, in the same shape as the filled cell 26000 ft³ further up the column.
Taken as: 143872.14 ft³
